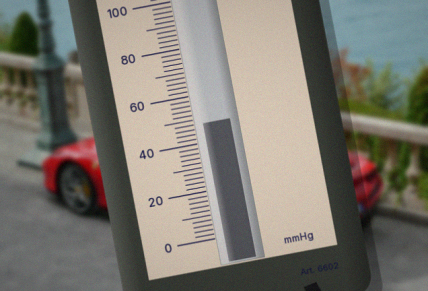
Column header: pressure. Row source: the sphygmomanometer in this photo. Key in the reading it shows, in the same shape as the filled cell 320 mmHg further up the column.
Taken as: 48 mmHg
